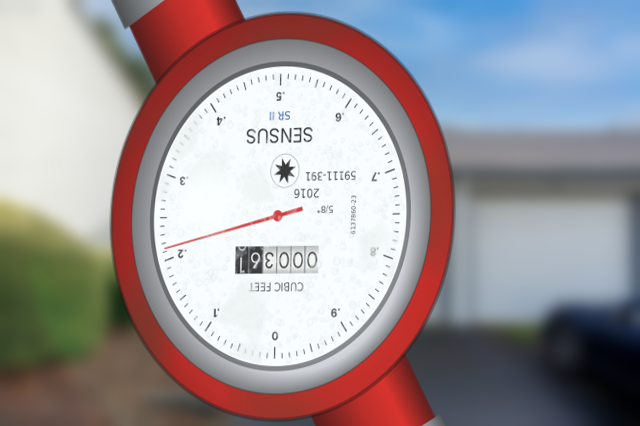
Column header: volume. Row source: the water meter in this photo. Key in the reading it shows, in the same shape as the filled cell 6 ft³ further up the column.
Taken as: 361.21 ft³
